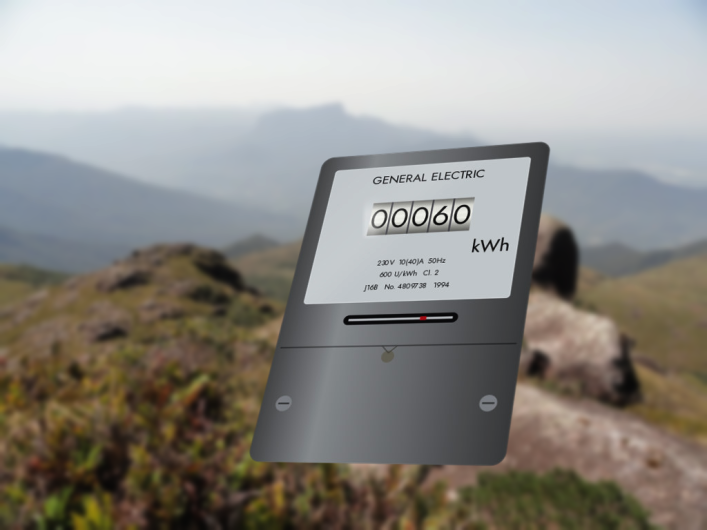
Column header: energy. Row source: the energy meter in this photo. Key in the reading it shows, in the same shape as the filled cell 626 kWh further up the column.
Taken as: 60 kWh
